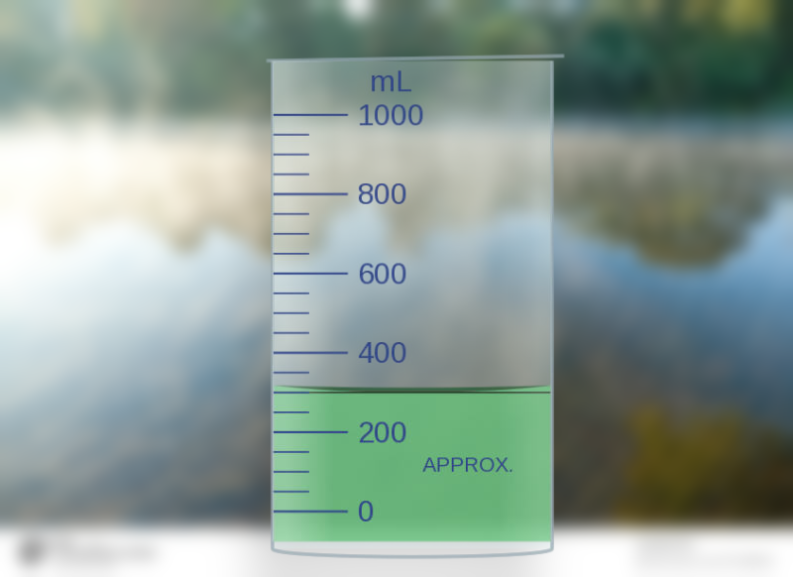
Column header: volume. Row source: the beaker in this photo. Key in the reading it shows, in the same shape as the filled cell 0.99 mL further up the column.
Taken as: 300 mL
